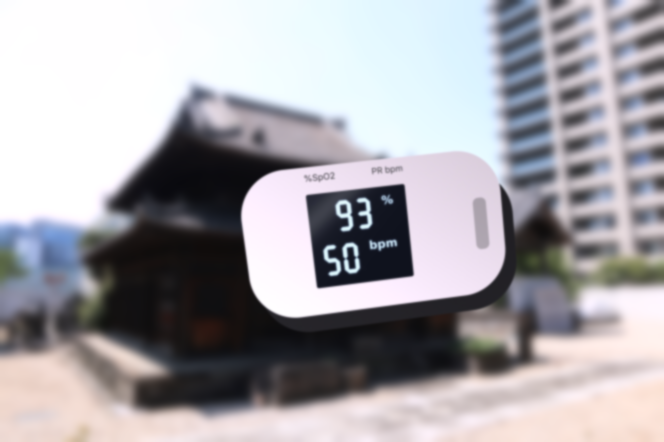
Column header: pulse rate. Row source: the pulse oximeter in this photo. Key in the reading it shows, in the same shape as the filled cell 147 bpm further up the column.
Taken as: 50 bpm
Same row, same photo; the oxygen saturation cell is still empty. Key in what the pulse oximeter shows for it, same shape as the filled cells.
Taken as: 93 %
